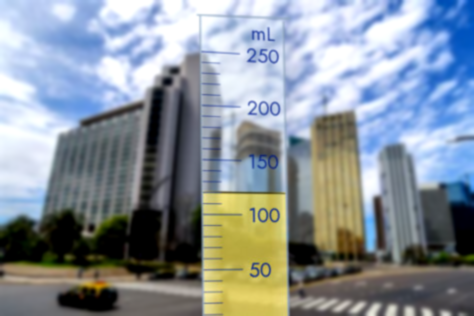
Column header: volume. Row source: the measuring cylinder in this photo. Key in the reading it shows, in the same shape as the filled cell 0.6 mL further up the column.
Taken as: 120 mL
